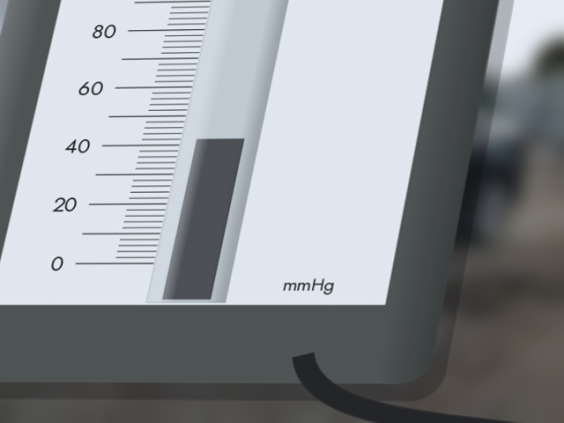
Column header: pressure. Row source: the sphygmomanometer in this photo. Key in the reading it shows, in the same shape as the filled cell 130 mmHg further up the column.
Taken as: 42 mmHg
